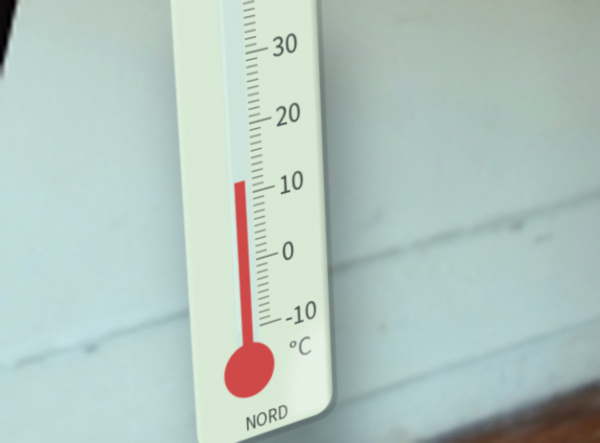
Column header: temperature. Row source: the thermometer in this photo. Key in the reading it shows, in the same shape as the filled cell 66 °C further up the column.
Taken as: 12 °C
